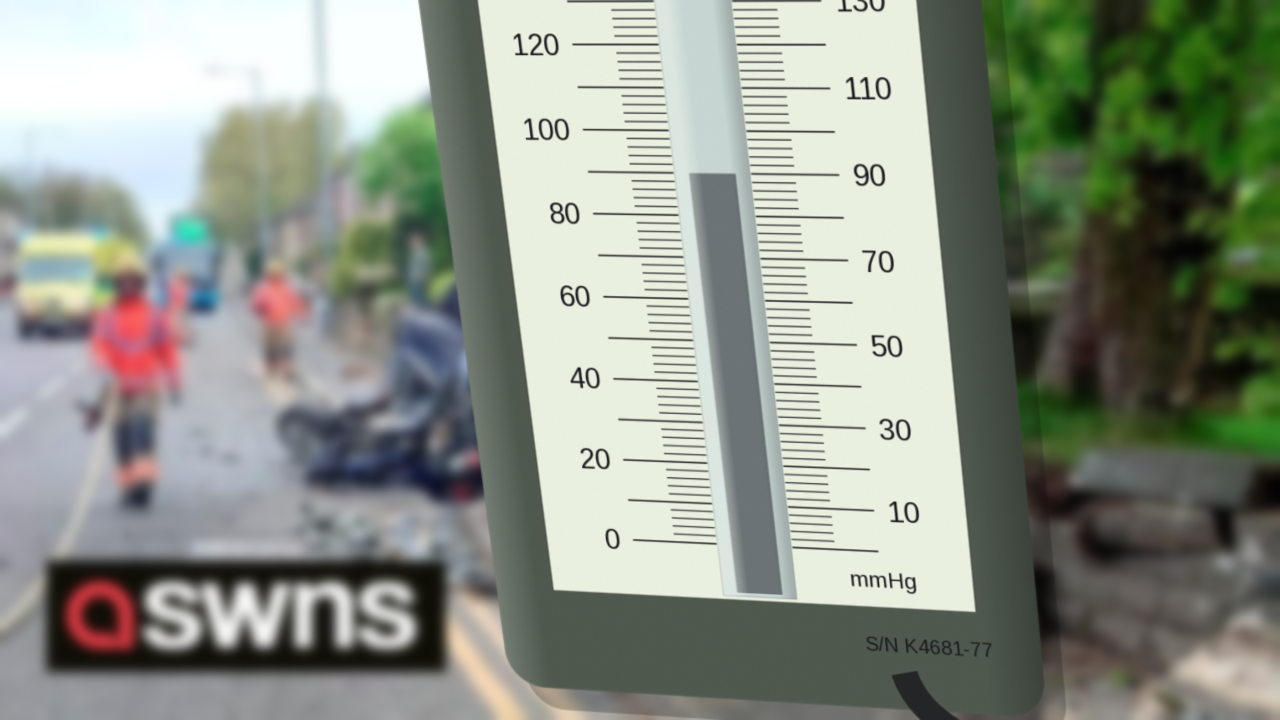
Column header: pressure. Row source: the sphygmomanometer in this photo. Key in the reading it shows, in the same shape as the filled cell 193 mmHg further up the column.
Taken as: 90 mmHg
